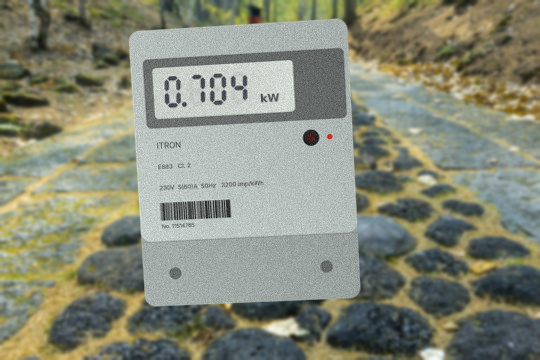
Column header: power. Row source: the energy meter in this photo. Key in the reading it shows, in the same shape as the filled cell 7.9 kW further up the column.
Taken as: 0.704 kW
